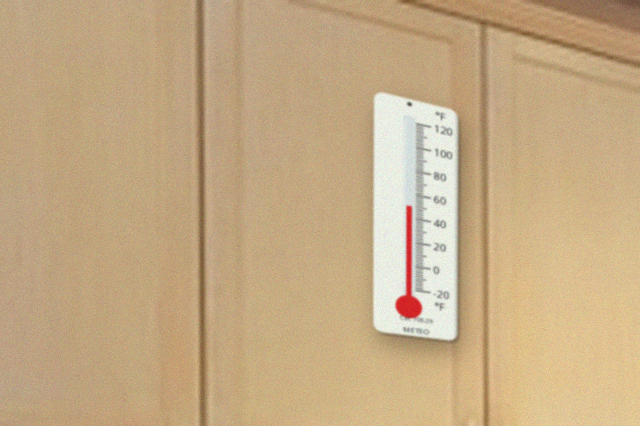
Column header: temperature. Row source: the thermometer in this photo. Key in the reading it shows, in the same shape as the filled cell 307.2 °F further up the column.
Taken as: 50 °F
